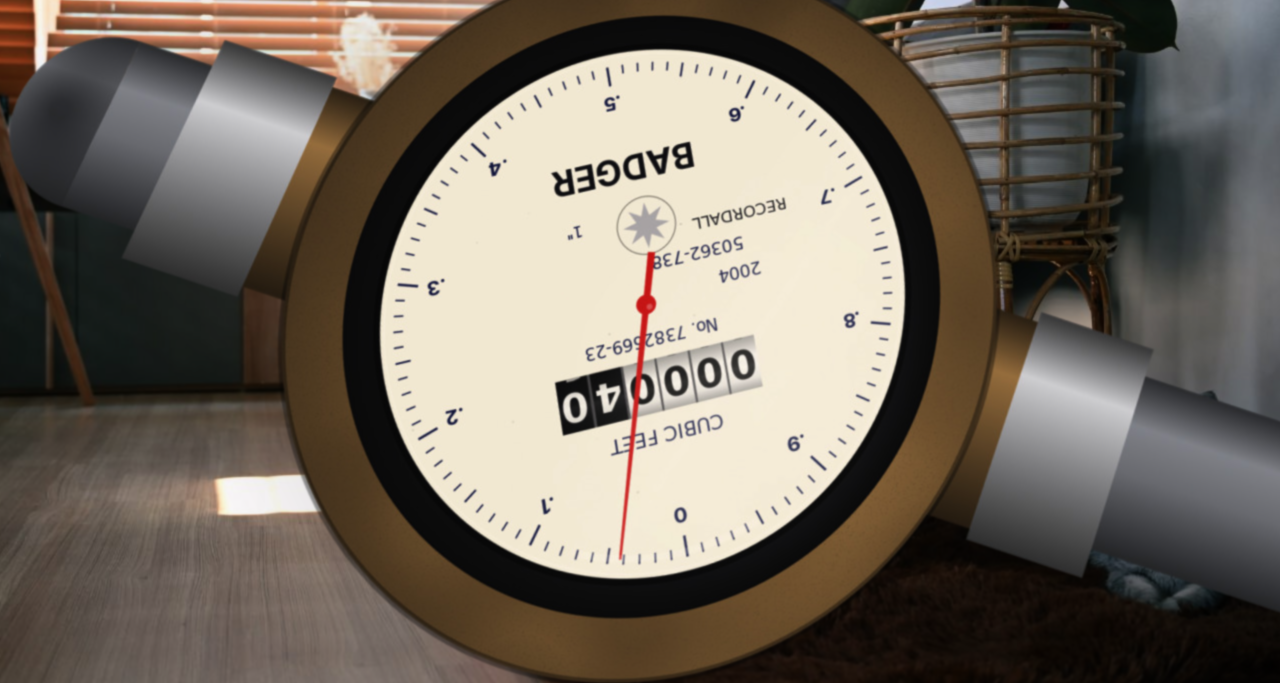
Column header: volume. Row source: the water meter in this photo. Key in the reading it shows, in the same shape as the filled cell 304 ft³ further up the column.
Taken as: 40.04 ft³
